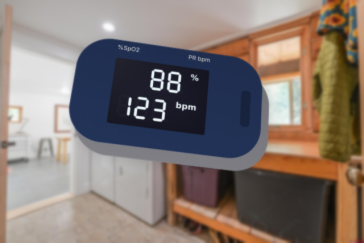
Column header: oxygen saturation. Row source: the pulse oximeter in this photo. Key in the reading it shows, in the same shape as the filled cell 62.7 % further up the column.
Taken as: 88 %
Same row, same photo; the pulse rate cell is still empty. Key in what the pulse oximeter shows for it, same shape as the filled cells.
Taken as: 123 bpm
